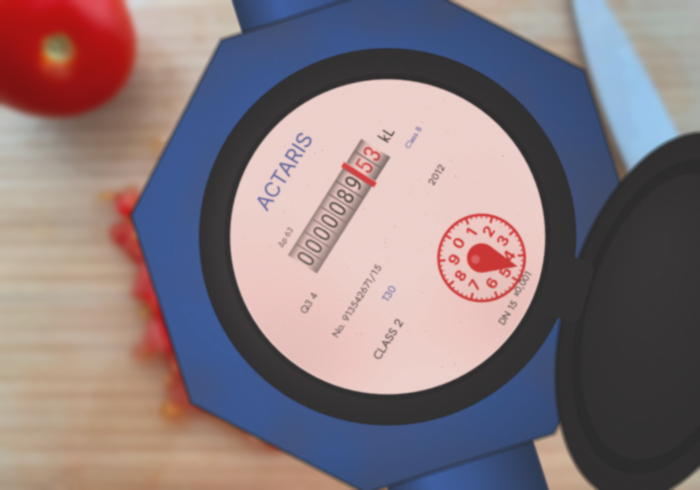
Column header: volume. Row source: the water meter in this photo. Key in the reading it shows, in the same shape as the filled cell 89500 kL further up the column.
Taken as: 89.534 kL
